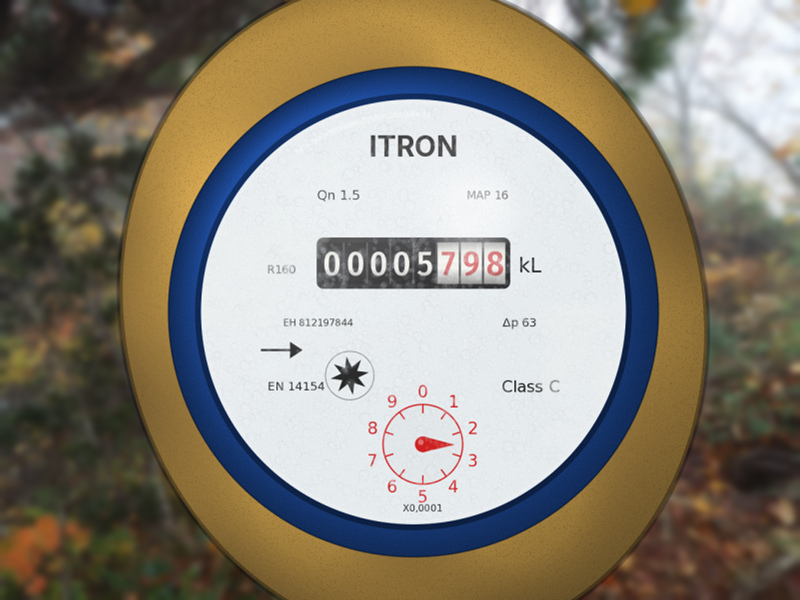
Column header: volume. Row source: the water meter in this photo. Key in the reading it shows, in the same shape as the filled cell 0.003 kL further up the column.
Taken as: 5.7982 kL
